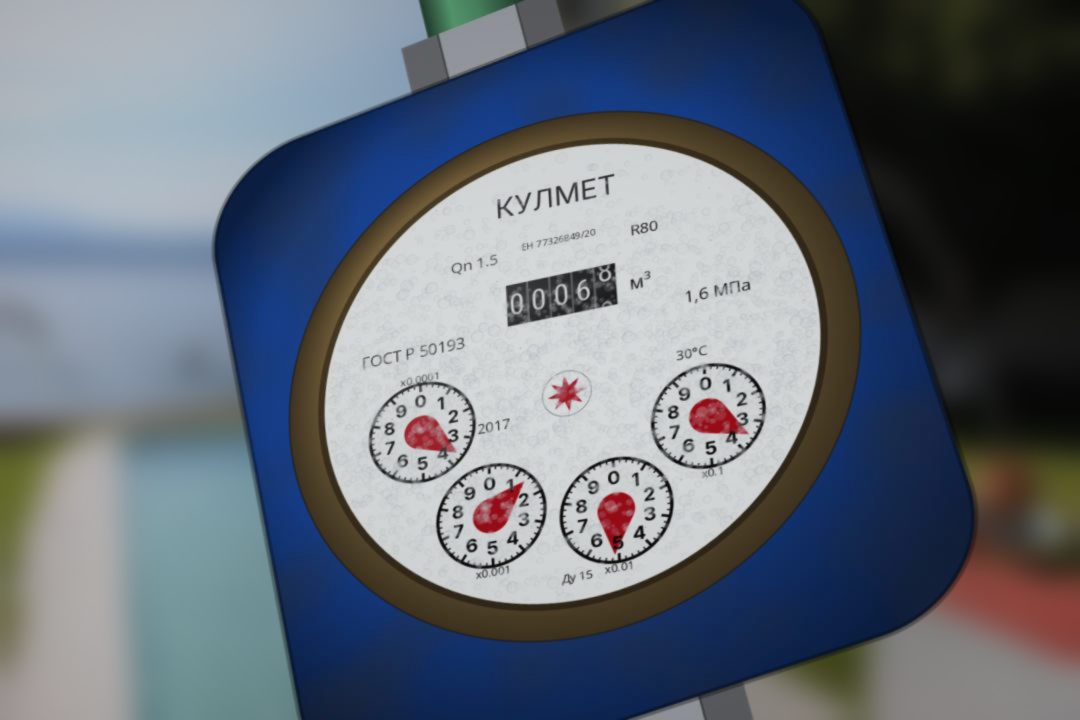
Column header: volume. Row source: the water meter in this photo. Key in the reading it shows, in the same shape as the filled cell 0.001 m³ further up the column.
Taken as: 68.3513 m³
